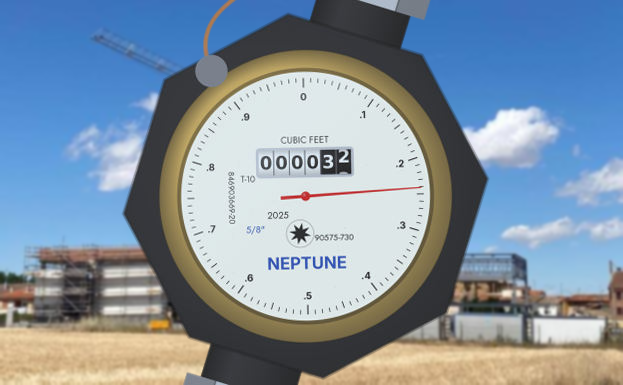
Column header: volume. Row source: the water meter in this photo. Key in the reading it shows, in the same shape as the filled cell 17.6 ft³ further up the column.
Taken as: 32.24 ft³
